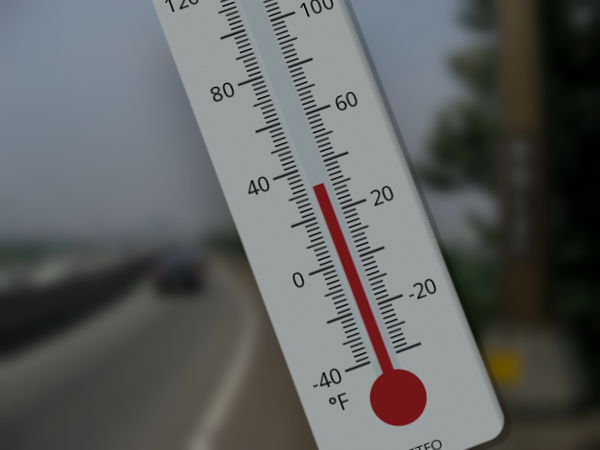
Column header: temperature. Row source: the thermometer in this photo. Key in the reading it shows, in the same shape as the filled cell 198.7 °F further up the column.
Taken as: 32 °F
